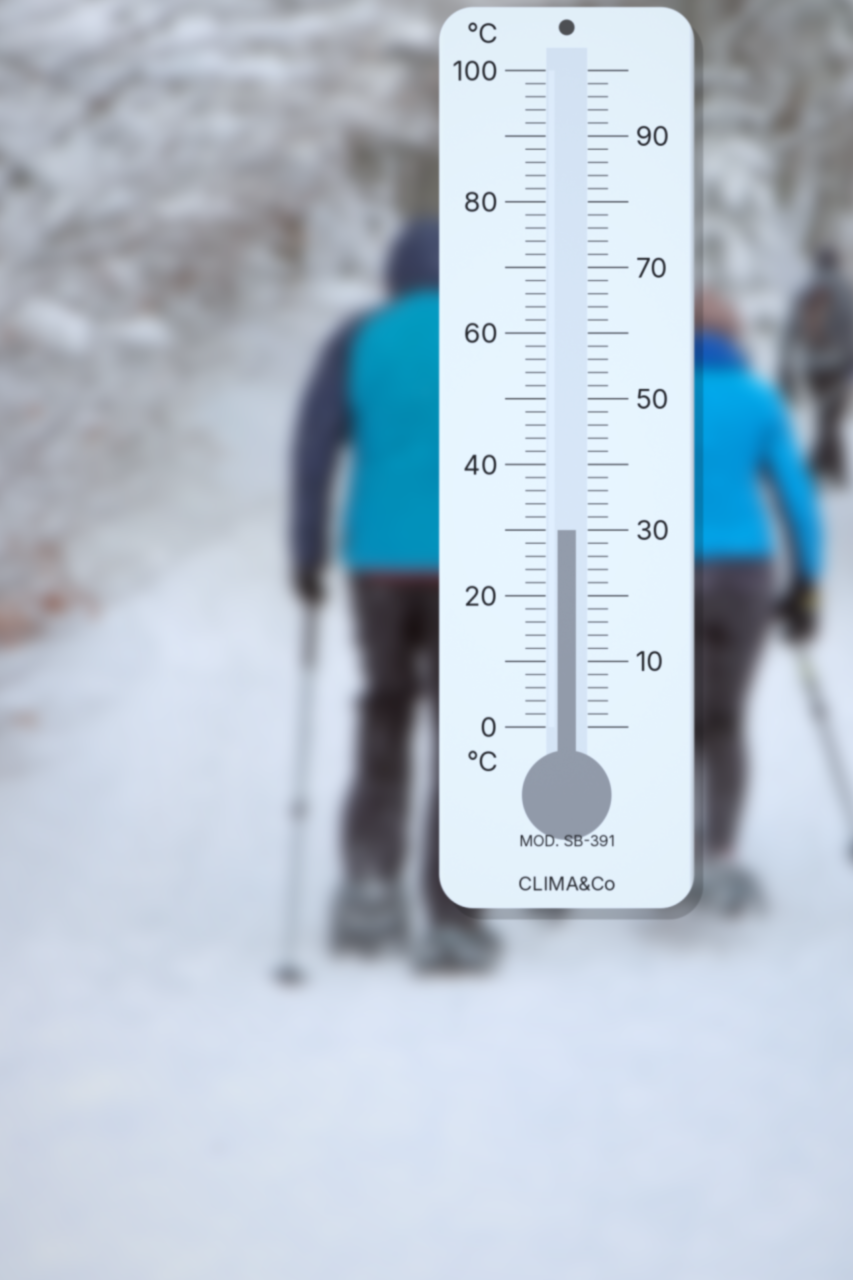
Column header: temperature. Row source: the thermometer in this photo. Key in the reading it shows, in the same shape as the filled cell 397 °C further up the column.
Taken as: 30 °C
